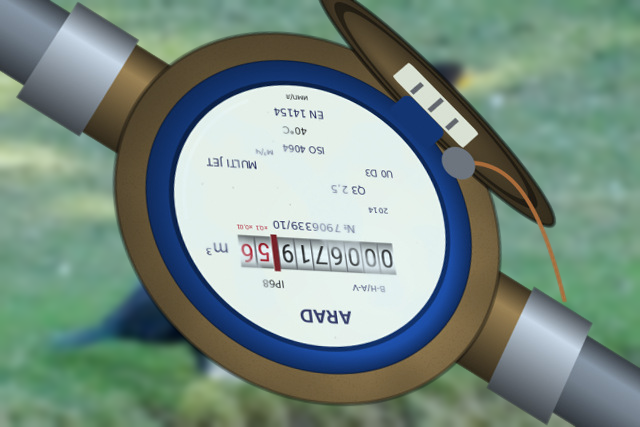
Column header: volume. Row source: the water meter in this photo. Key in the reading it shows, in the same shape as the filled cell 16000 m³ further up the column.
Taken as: 6719.56 m³
